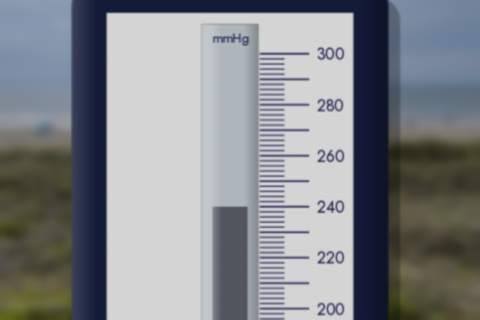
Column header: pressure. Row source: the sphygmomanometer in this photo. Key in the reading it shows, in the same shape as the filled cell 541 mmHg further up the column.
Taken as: 240 mmHg
